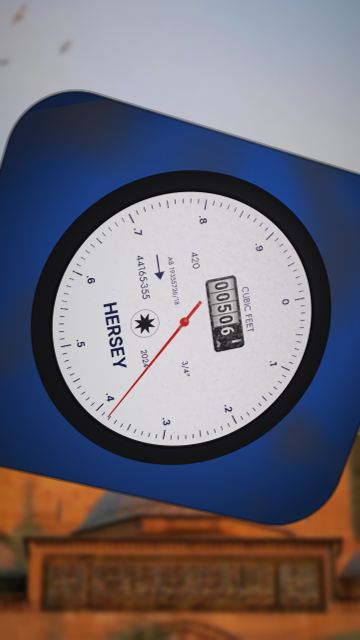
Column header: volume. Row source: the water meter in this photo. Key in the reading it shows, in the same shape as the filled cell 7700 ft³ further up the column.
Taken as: 5061.38 ft³
